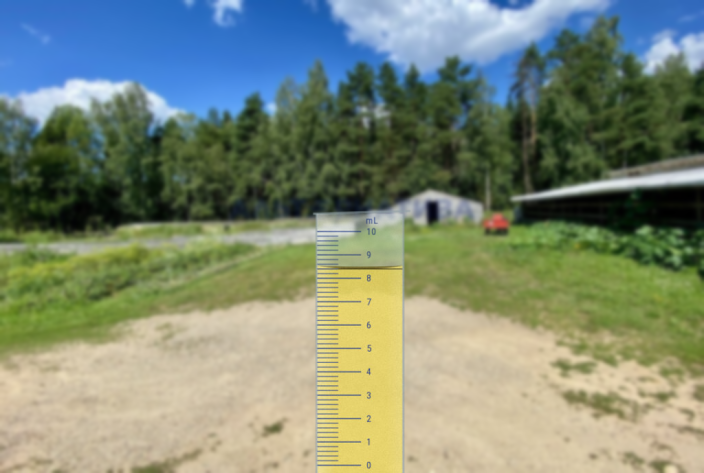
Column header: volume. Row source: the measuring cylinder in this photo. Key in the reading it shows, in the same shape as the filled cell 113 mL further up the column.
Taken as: 8.4 mL
